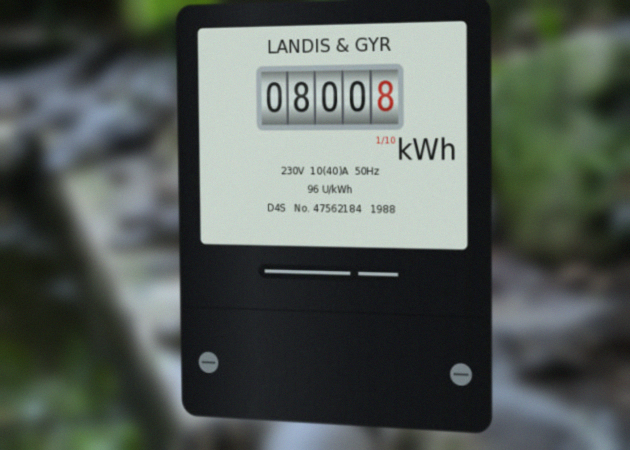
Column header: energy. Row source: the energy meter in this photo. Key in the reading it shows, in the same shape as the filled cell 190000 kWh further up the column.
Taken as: 800.8 kWh
